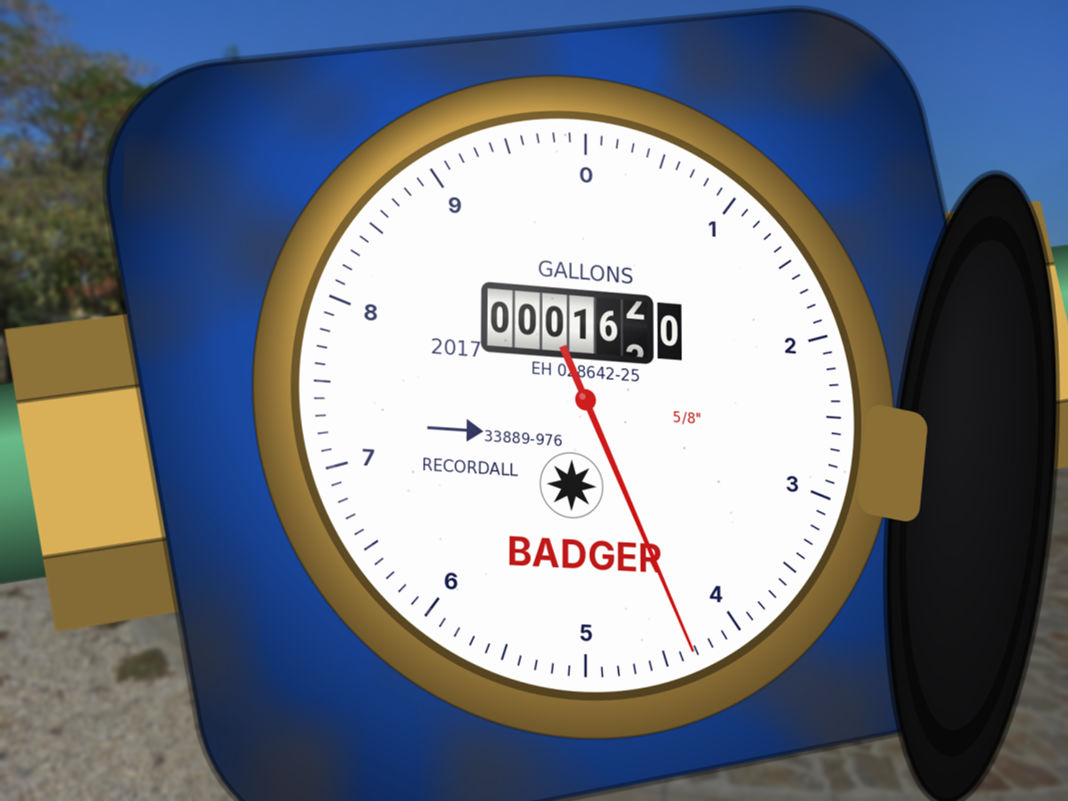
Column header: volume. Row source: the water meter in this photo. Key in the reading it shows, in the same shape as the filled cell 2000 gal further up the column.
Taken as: 1624.3 gal
